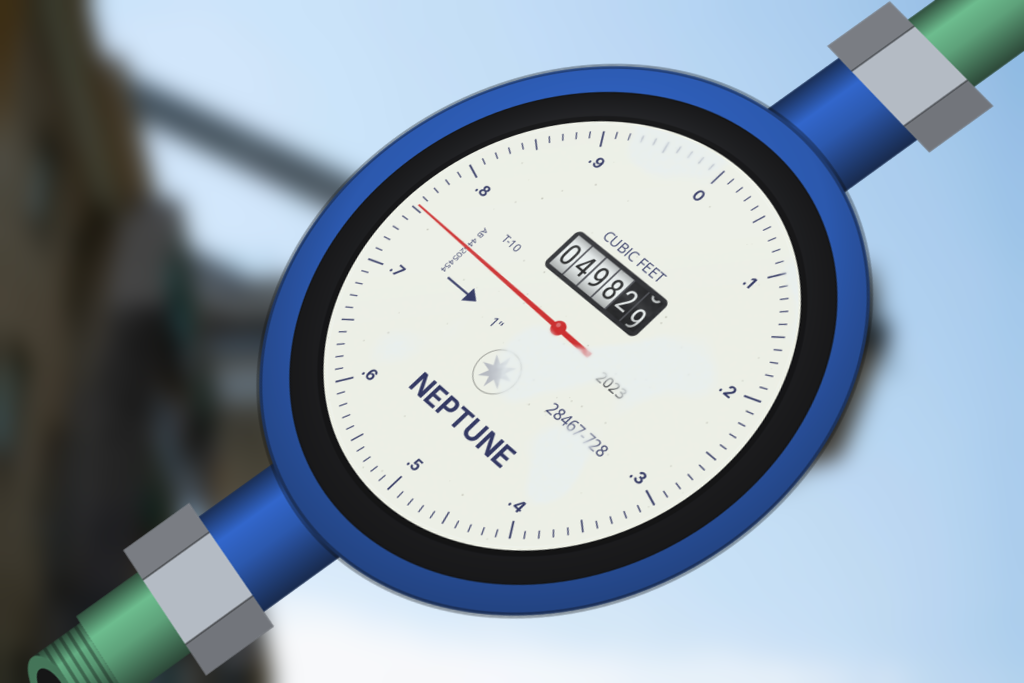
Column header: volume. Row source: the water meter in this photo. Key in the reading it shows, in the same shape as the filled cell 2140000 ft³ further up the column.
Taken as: 49828.75 ft³
